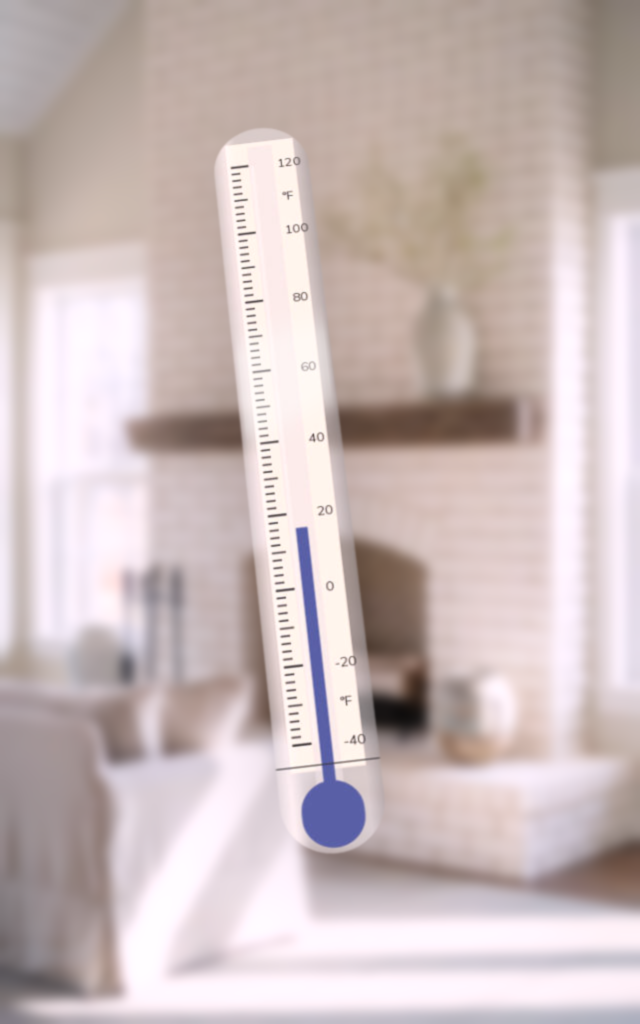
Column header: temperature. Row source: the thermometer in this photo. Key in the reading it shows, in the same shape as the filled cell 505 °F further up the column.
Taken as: 16 °F
